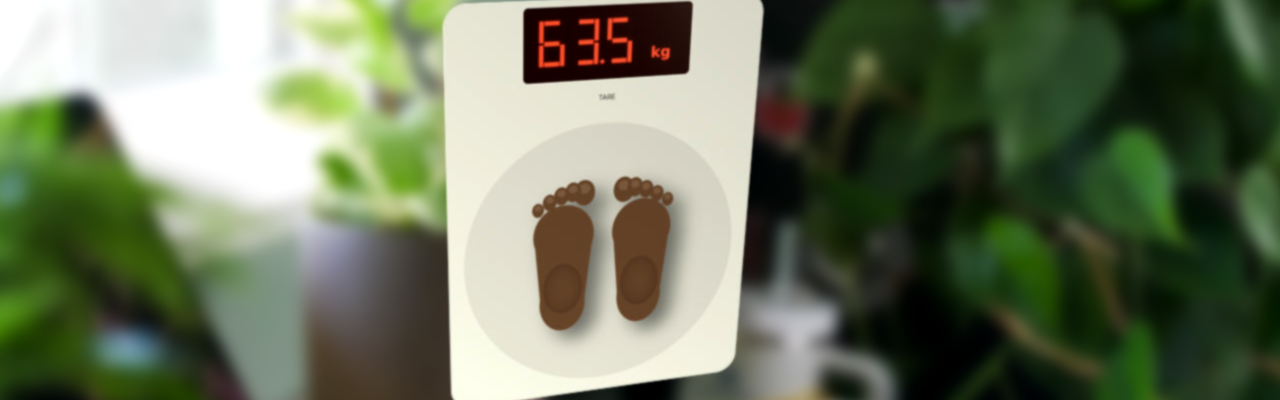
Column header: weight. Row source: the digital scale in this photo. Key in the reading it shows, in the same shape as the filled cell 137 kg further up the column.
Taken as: 63.5 kg
